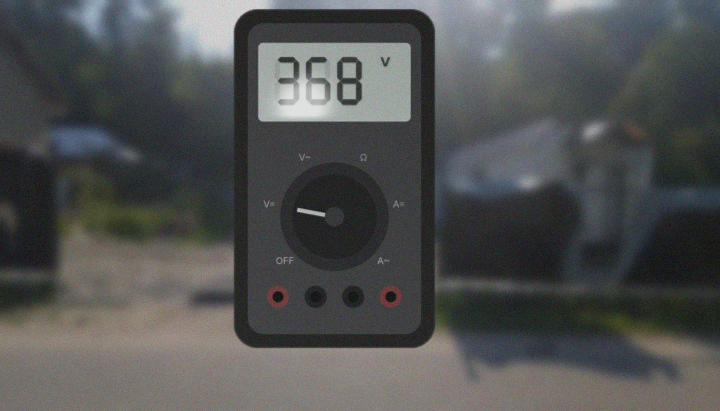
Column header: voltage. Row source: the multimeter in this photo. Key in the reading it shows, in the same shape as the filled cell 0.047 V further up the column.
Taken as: 368 V
